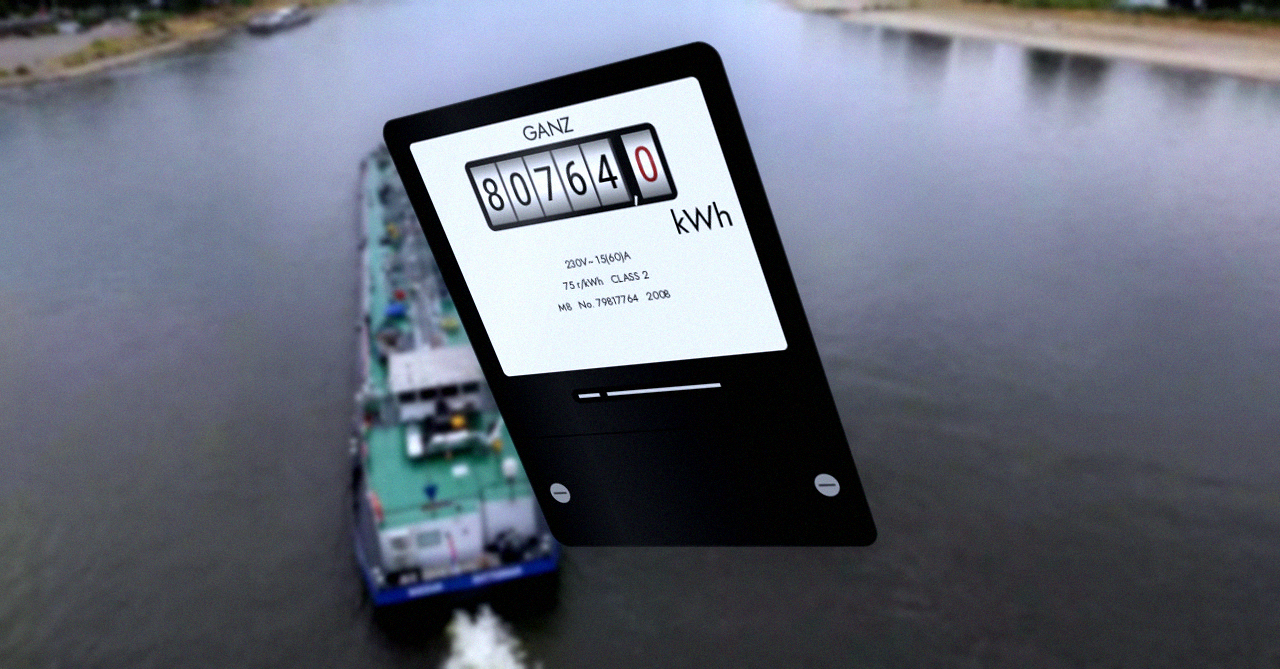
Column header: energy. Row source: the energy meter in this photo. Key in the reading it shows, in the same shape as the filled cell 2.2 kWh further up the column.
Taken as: 80764.0 kWh
